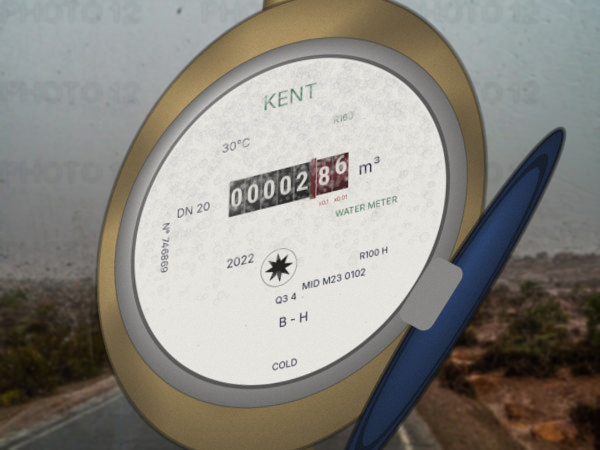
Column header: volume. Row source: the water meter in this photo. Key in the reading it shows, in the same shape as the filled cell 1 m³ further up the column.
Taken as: 2.86 m³
